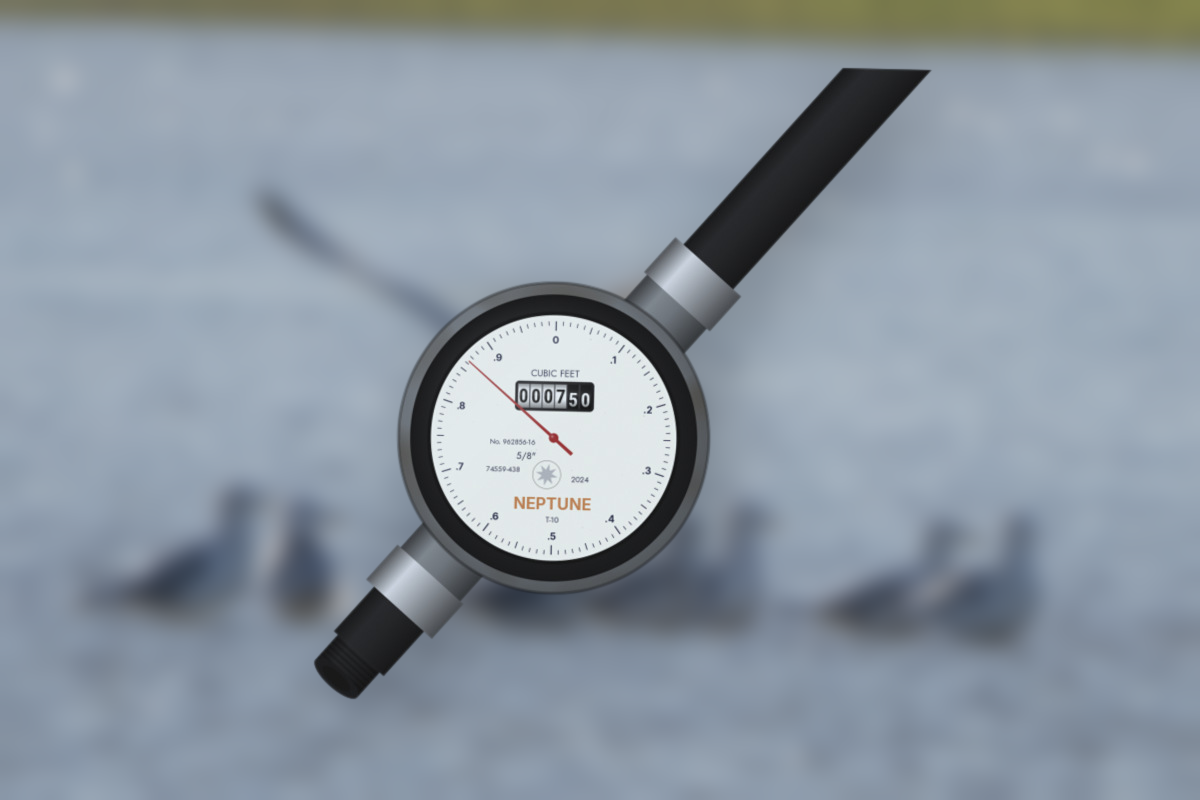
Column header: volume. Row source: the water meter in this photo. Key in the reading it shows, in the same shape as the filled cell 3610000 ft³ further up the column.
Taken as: 749.86 ft³
